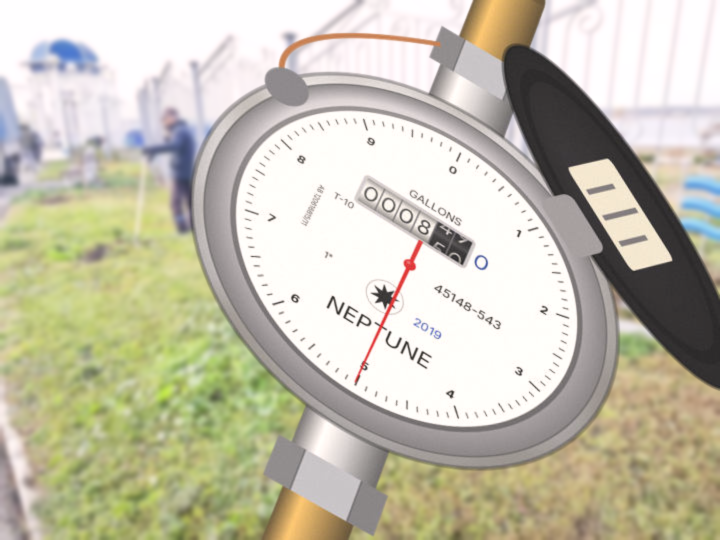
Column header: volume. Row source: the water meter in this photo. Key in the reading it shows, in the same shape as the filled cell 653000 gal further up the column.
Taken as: 8495.0 gal
